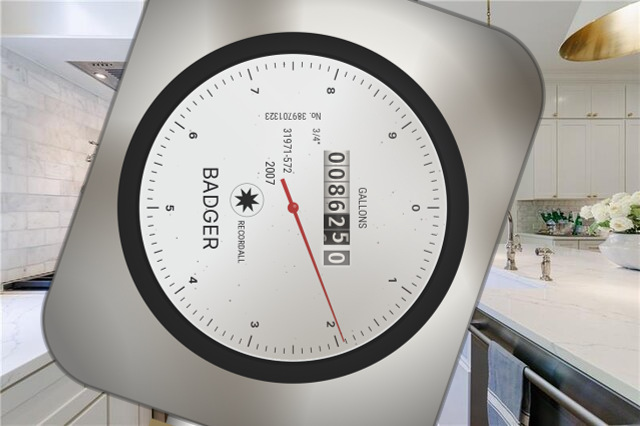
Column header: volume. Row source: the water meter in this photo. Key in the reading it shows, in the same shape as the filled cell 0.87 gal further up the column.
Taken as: 86251.9 gal
